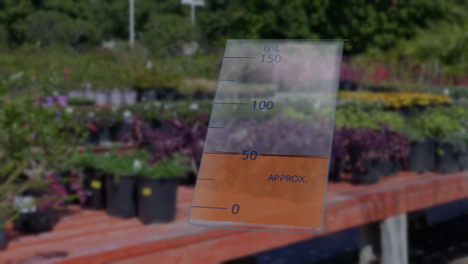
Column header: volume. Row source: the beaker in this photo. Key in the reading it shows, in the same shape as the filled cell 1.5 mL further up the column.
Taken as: 50 mL
